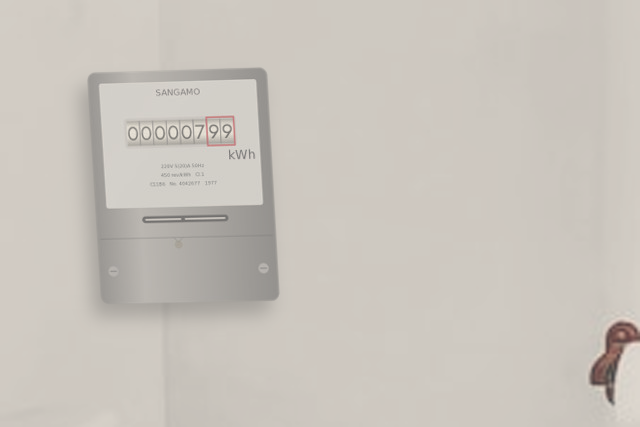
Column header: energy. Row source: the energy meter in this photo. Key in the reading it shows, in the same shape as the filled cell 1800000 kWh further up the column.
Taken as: 7.99 kWh
